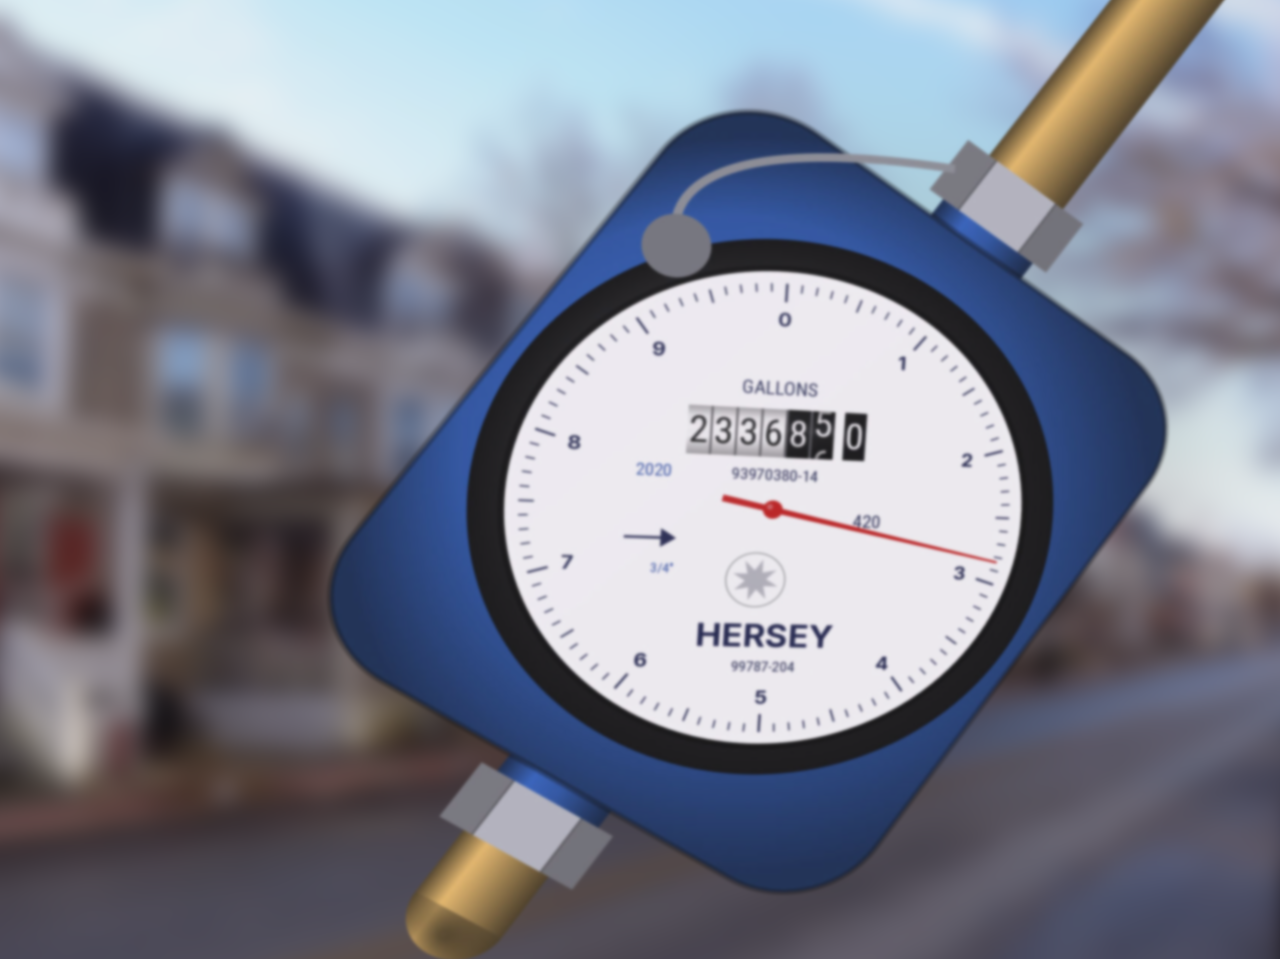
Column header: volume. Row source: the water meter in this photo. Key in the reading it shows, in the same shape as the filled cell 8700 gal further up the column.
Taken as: 2336852.8 gal
